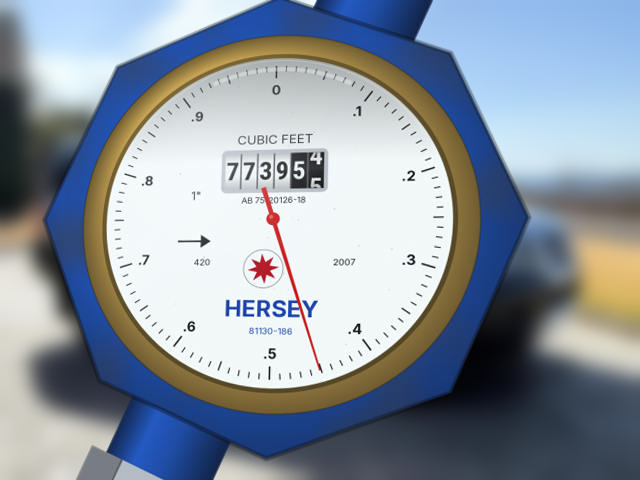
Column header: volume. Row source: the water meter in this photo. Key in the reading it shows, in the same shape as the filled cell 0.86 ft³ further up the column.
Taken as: 773954.45 ft³
